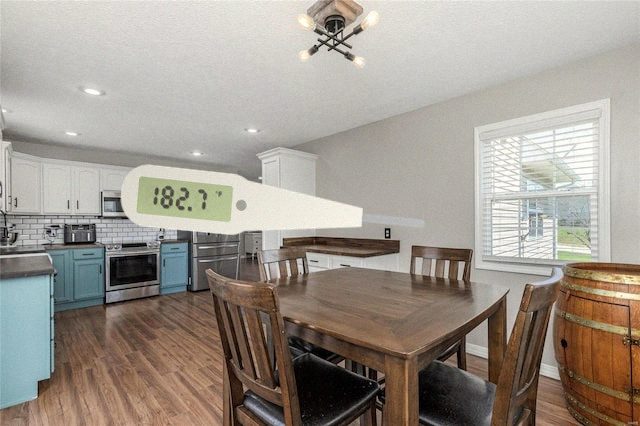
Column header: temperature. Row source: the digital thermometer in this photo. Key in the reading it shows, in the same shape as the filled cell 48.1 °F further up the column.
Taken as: 182.7 °F
